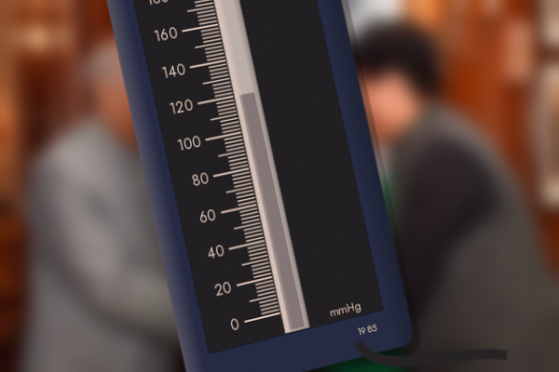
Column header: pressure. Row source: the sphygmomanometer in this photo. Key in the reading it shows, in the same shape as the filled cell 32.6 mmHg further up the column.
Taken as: 120 mmHg
